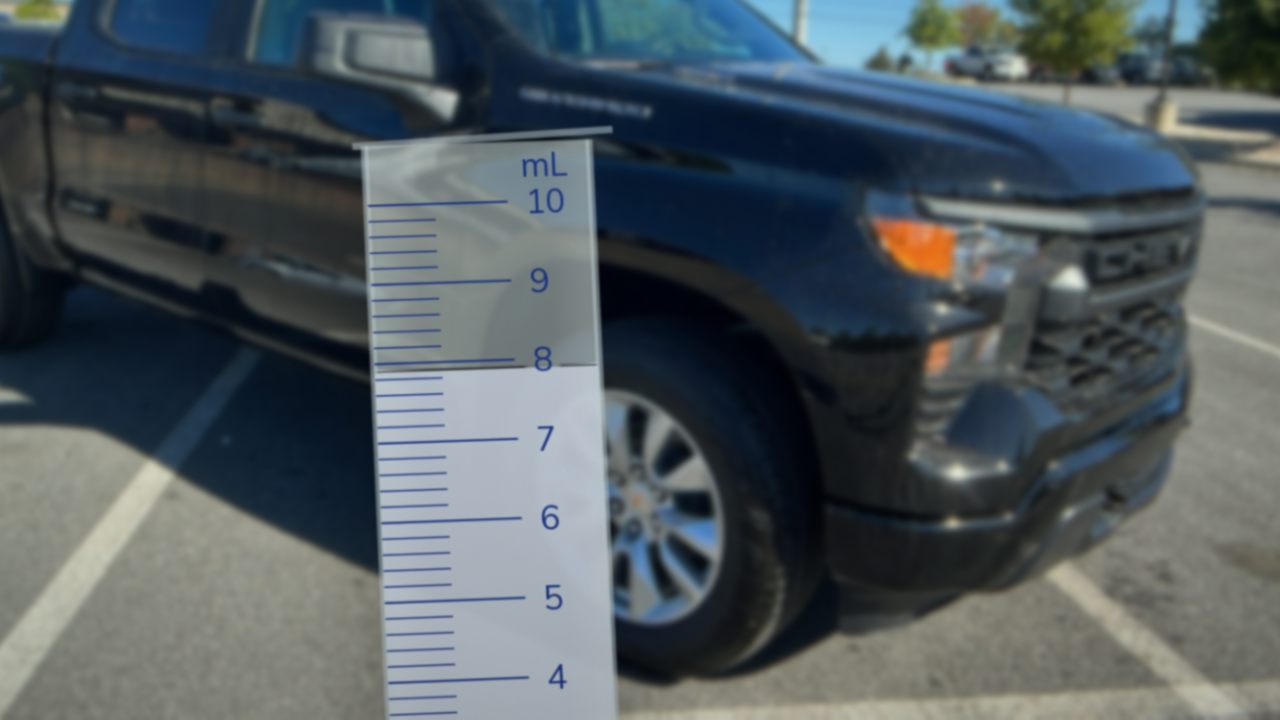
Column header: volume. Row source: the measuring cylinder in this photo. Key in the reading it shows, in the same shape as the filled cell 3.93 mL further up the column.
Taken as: 7.9 mL
